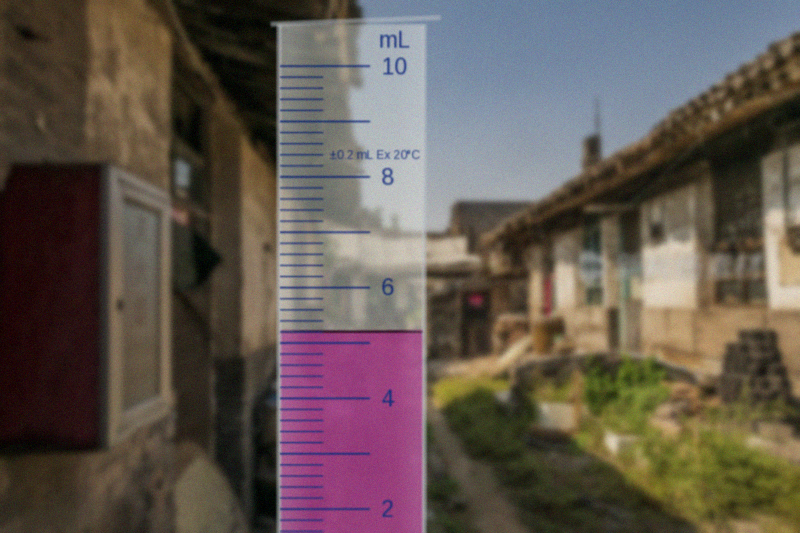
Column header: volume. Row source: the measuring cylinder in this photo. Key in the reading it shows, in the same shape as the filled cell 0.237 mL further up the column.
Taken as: 5.2 mL
